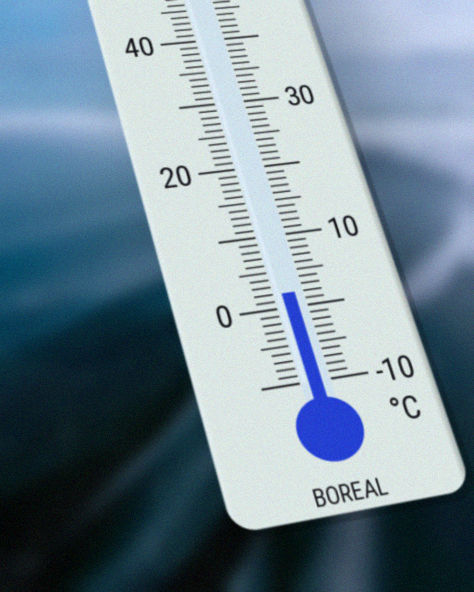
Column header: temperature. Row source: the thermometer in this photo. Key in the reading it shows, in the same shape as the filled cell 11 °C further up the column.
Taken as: 2 °C
